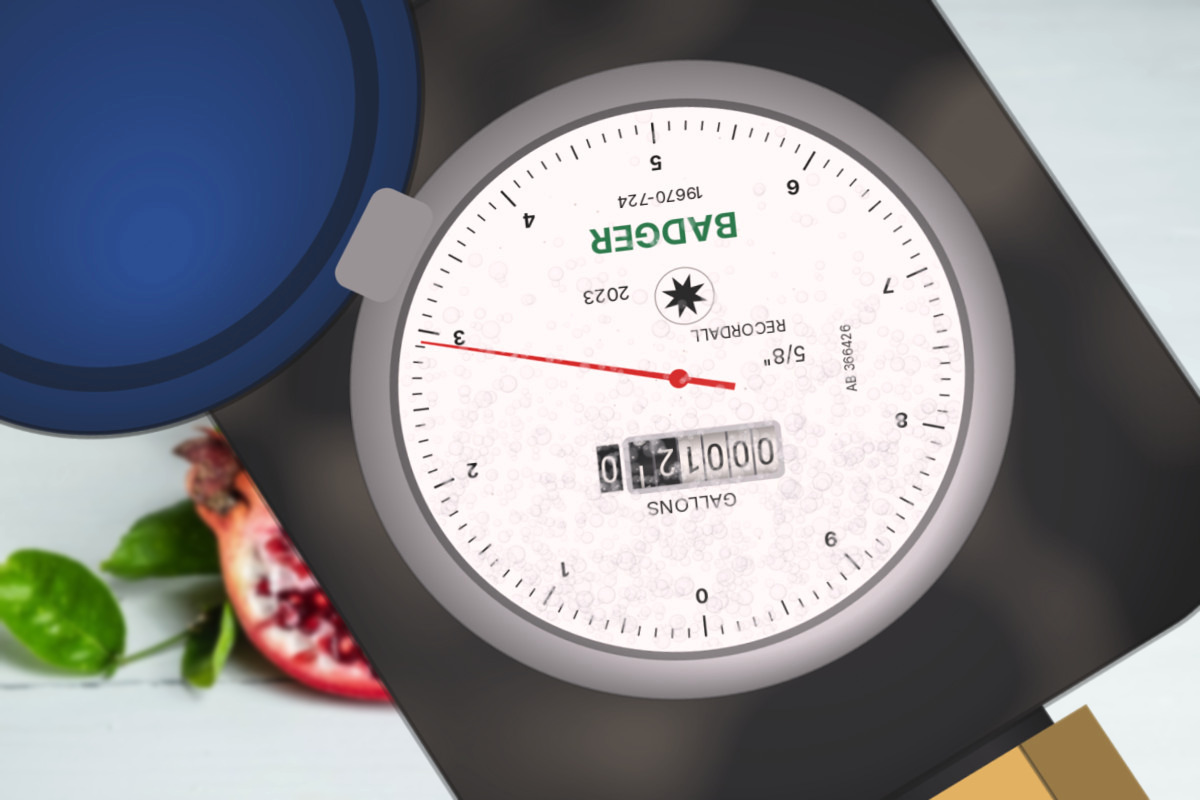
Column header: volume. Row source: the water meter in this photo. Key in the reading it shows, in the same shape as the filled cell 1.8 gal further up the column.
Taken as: 1212.9 gal
